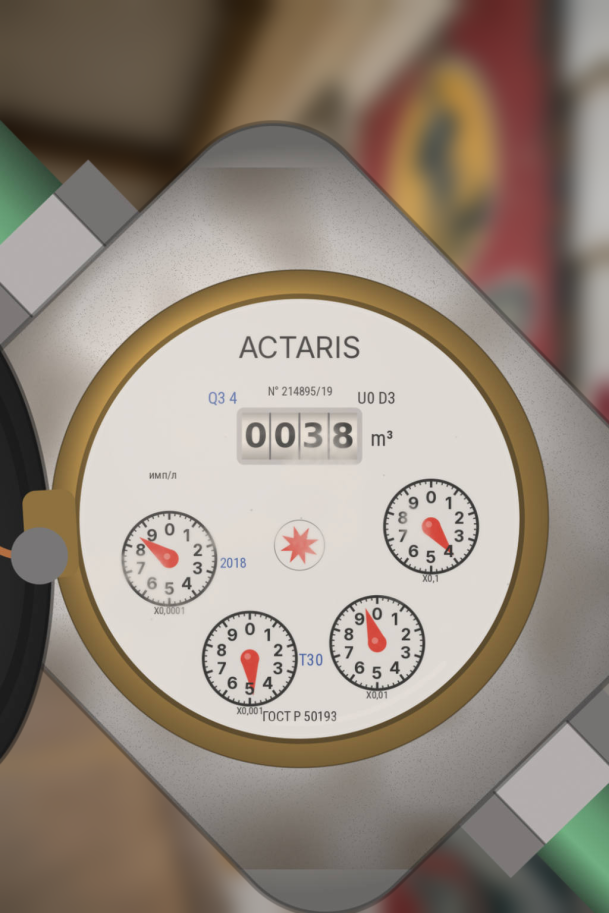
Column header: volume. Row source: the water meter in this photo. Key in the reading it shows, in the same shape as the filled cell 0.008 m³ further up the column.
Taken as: 38.3948 m³
